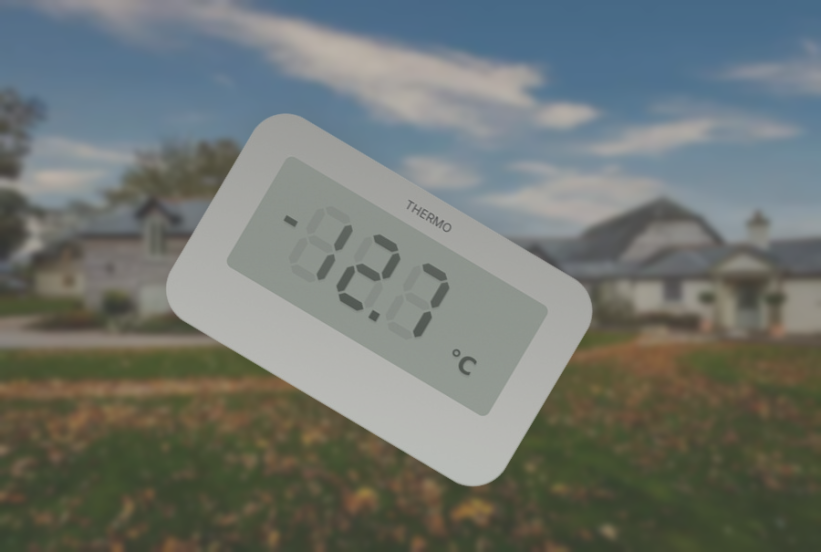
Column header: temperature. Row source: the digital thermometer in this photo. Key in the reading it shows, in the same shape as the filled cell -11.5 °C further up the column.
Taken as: -12.7 °C
